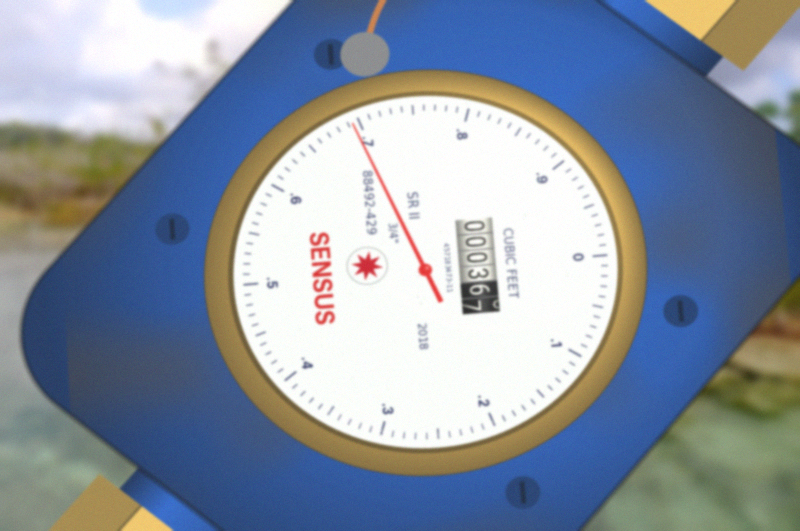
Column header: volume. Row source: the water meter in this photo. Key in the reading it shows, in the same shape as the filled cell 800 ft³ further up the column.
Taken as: 366.69 ft³
